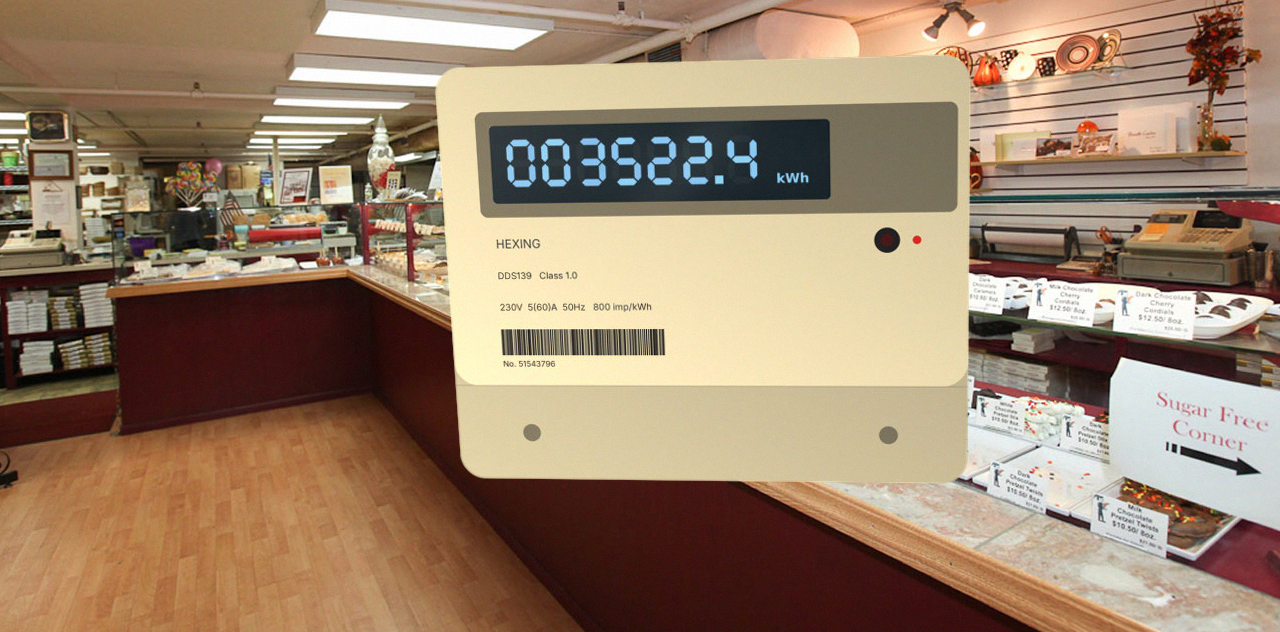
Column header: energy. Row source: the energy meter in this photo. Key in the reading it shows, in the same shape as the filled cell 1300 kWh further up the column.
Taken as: 3522.4 kWh
